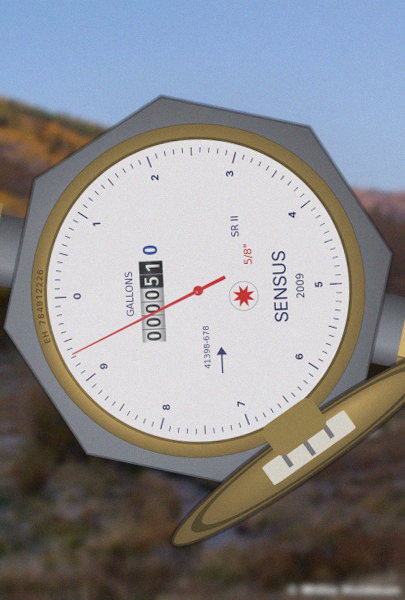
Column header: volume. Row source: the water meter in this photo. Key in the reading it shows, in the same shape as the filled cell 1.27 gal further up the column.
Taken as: 509.3 gal
